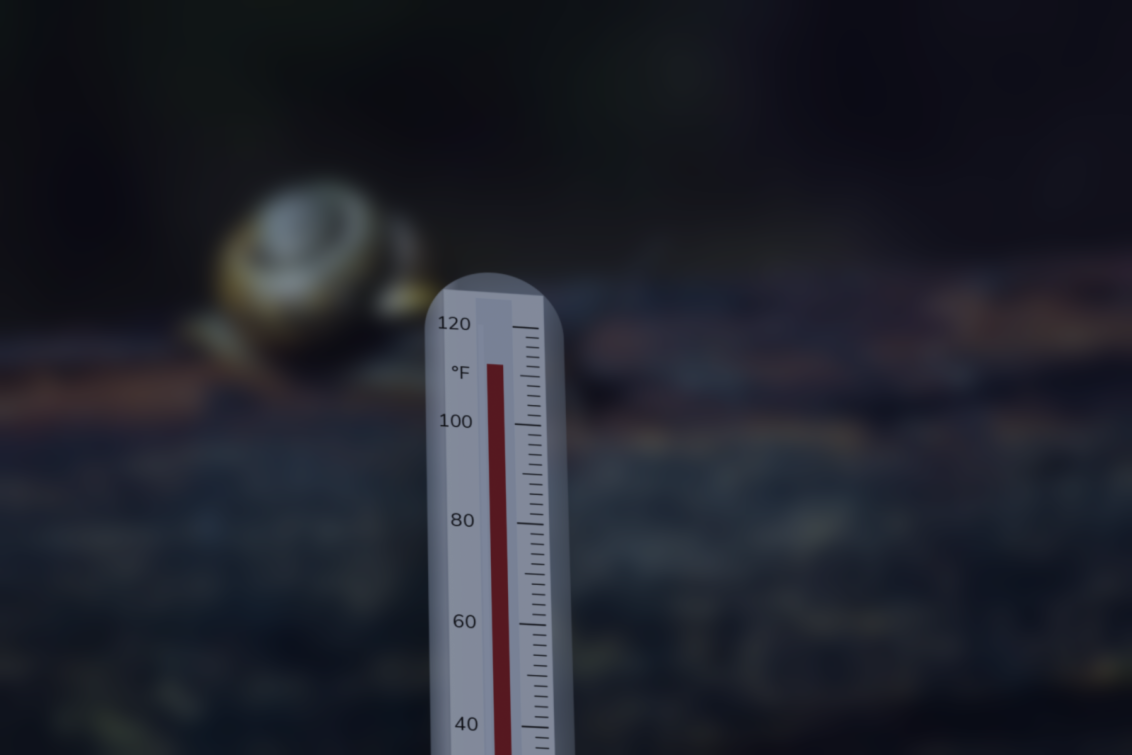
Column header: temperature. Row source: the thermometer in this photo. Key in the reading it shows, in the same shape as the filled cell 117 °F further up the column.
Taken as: 112 °F
